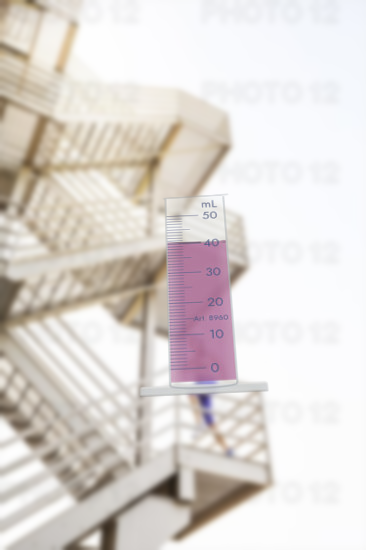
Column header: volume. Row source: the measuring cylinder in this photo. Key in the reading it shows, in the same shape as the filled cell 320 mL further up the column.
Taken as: 40 mL
